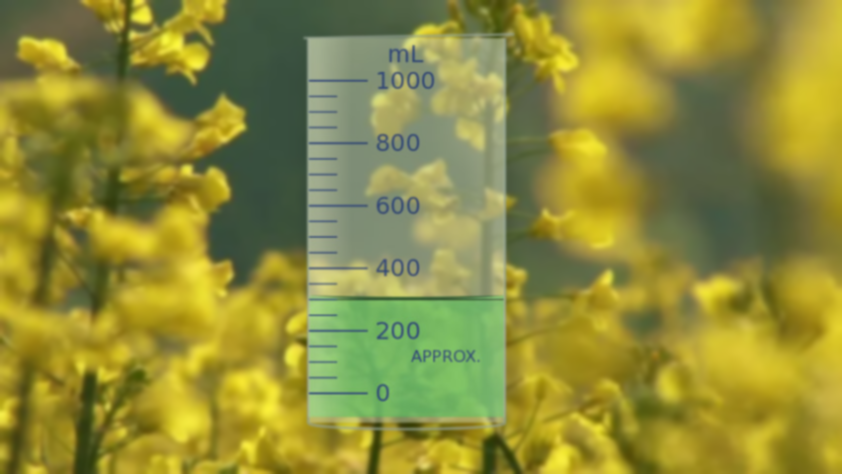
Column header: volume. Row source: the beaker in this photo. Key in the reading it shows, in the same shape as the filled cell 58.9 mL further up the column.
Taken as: 300 mL
